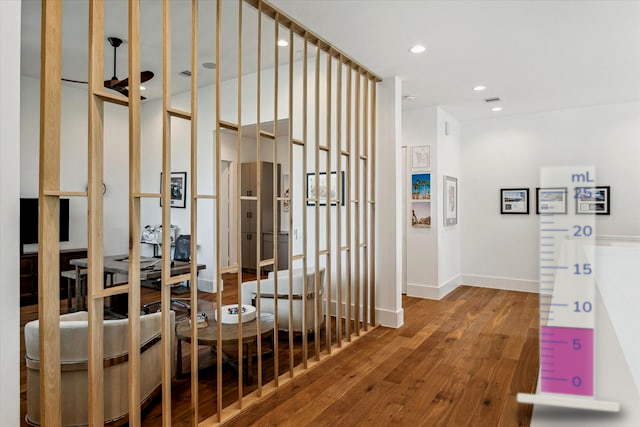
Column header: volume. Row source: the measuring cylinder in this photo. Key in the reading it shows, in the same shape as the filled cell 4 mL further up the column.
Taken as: 7 mL
